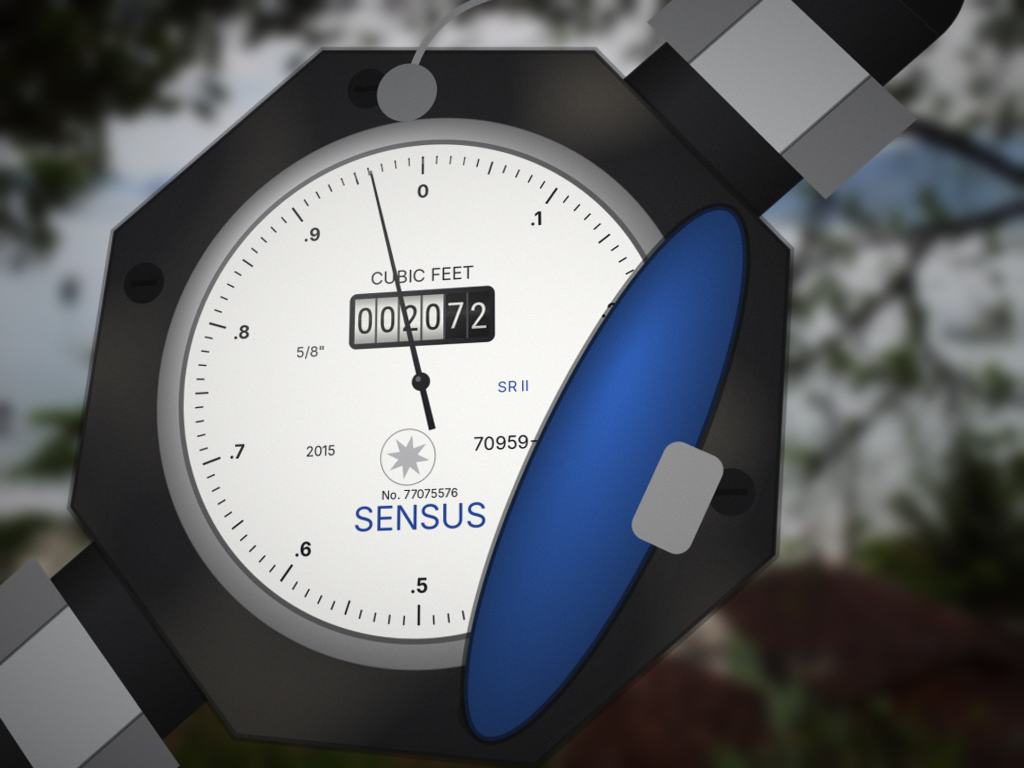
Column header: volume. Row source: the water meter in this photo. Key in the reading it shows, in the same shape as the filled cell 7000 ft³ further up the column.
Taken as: 2071.96 ft³
